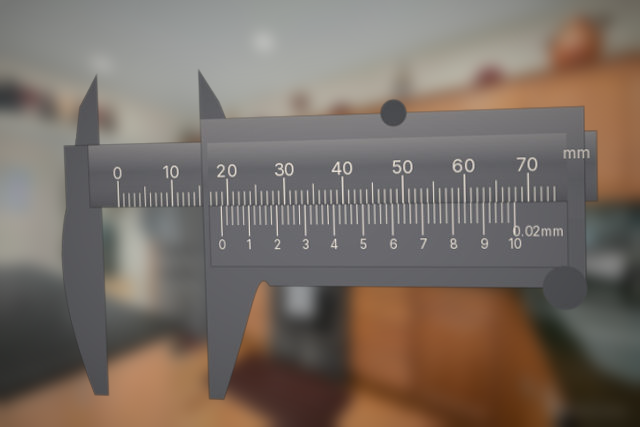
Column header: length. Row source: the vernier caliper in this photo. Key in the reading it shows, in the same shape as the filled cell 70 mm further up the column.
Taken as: 18.8 mm
